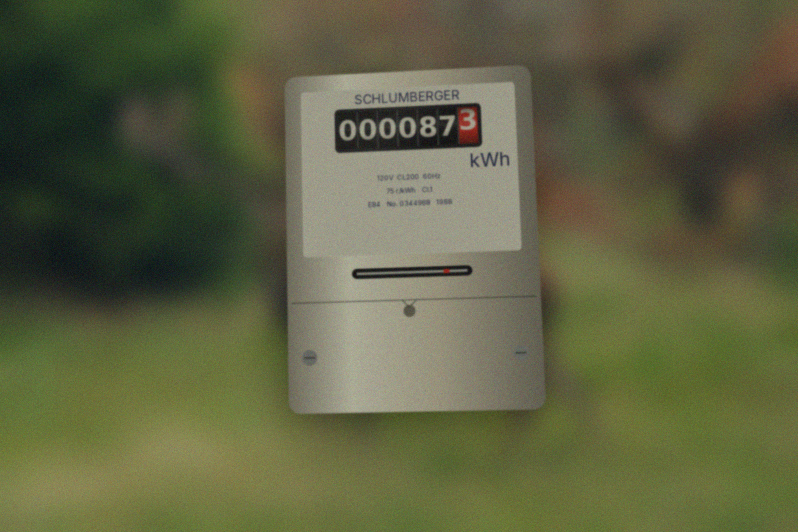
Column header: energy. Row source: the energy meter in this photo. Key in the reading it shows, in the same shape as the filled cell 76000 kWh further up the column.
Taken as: 87.3 kWh
